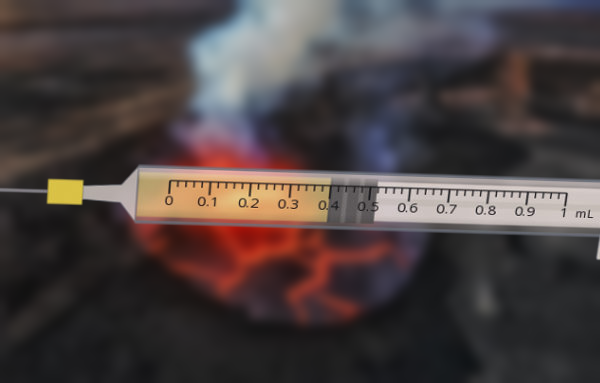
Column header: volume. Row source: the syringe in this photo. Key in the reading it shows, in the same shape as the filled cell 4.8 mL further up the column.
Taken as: 0.4 mL
